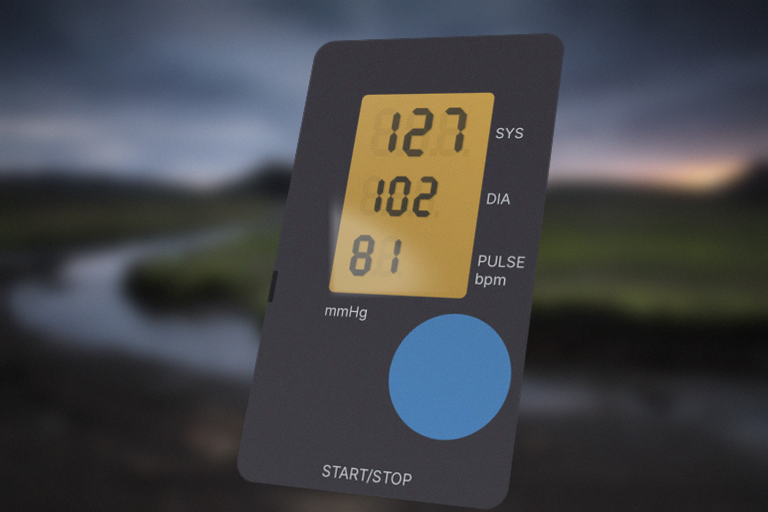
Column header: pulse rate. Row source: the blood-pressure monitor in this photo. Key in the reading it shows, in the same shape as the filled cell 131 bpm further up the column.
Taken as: 81 bpm
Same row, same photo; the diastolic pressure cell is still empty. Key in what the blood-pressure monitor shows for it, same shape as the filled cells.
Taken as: 102 mmHg
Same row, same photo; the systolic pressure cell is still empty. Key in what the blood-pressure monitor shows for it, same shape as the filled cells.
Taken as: 127 mmHg
